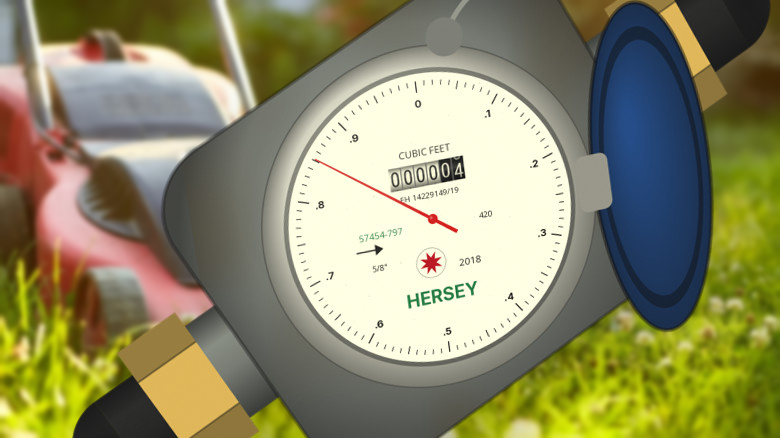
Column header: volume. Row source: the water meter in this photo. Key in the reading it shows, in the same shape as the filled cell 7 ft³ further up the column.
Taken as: 3.85 ft³
